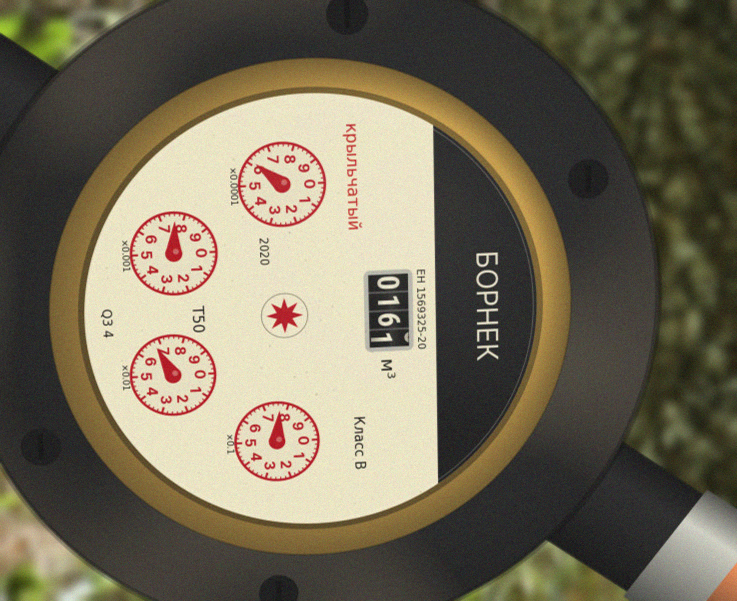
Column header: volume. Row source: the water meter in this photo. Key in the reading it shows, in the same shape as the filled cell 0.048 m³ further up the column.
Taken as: 160.7676 m³
